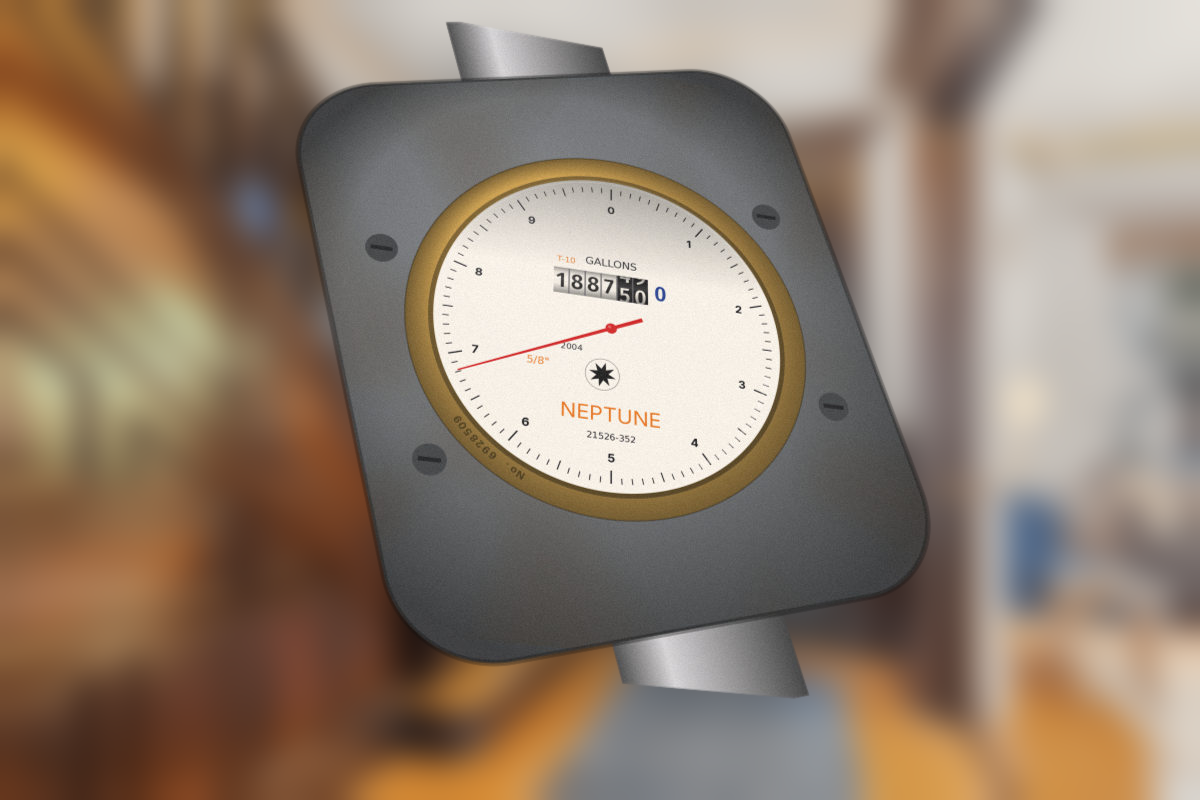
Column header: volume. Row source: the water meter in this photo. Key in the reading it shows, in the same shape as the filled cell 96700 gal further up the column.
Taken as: 1887496.8 gal
